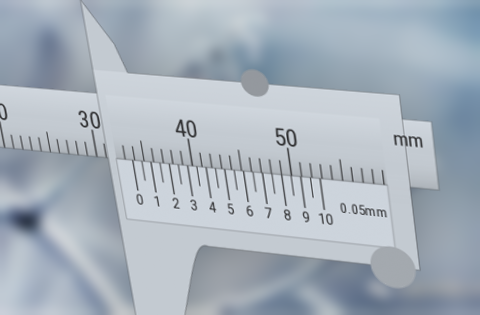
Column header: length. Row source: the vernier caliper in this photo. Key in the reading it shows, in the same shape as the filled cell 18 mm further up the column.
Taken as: 33.8 mm
